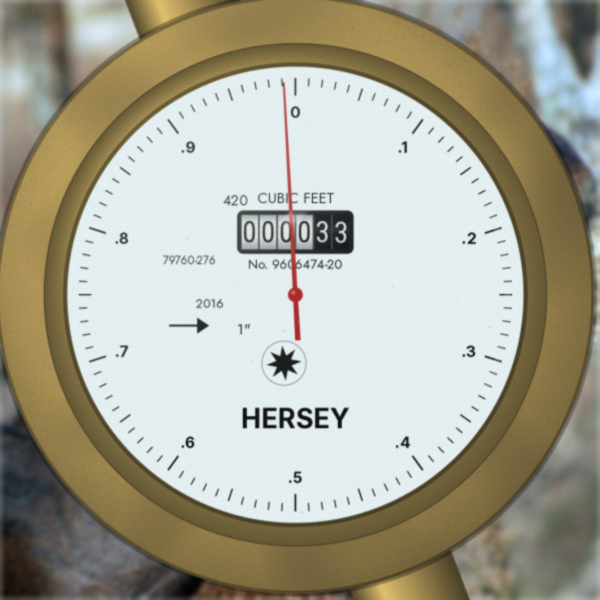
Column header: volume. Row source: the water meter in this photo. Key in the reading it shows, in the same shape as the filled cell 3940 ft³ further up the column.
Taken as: 32.99 ft³
